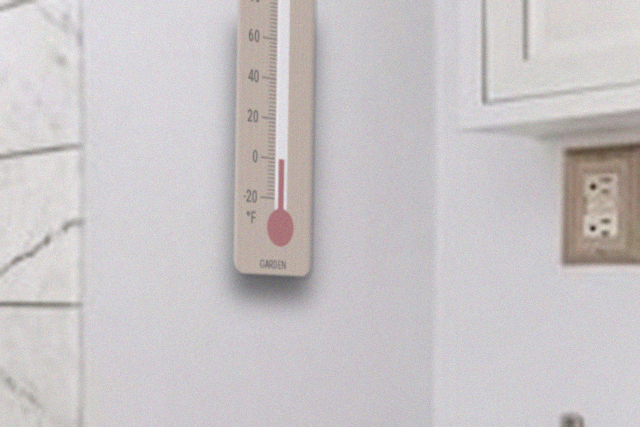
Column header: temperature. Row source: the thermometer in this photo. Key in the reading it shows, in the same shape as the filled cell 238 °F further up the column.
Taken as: 0 °F
